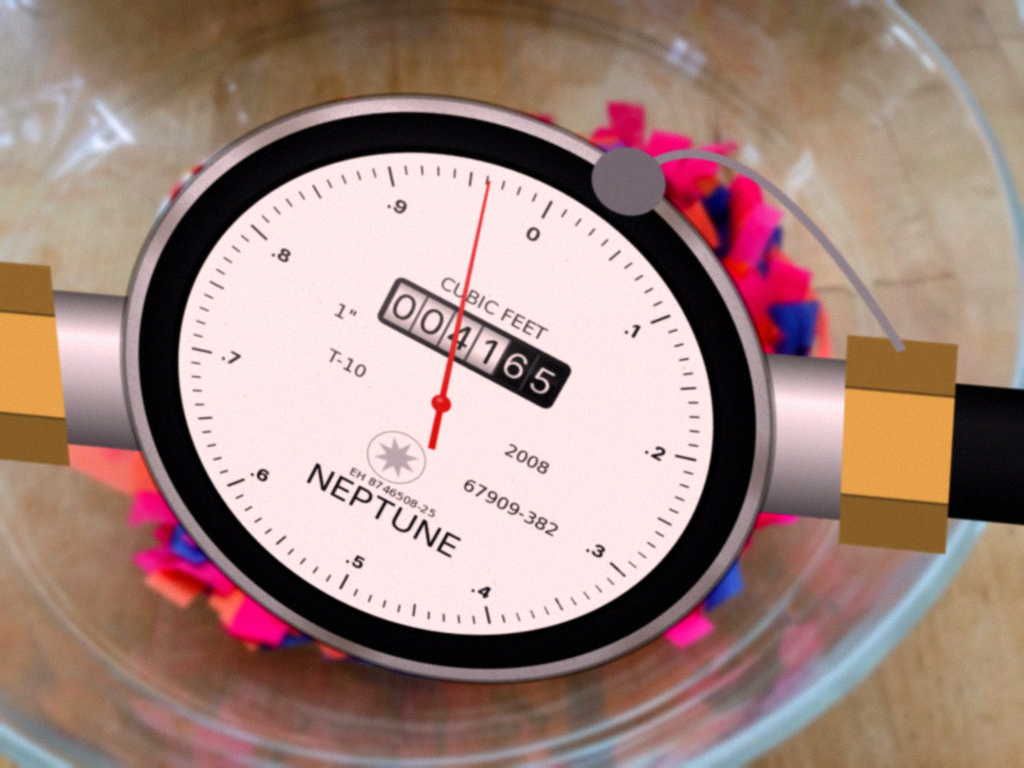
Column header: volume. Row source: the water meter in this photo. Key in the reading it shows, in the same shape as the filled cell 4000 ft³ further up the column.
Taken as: 4164.96 ft³
